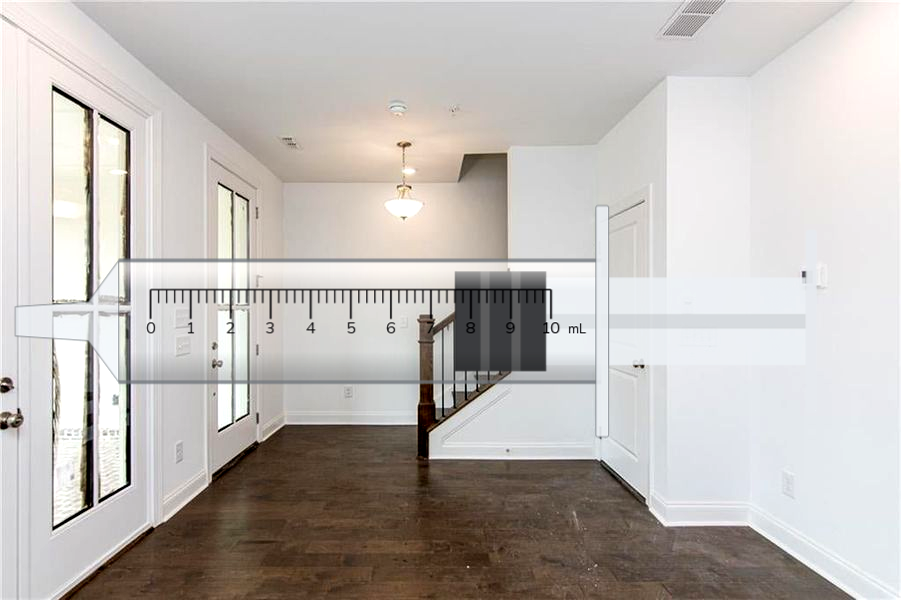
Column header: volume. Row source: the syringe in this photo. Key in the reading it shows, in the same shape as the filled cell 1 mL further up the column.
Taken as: 7.6 mL
